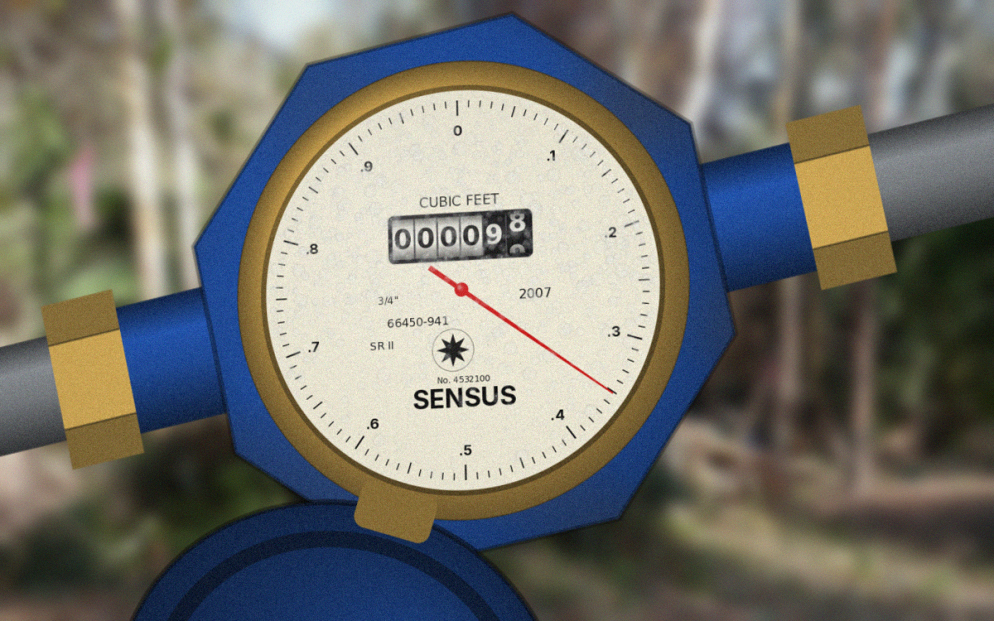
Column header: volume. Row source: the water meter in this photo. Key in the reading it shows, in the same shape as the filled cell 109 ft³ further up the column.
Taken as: 98.35 ft³
